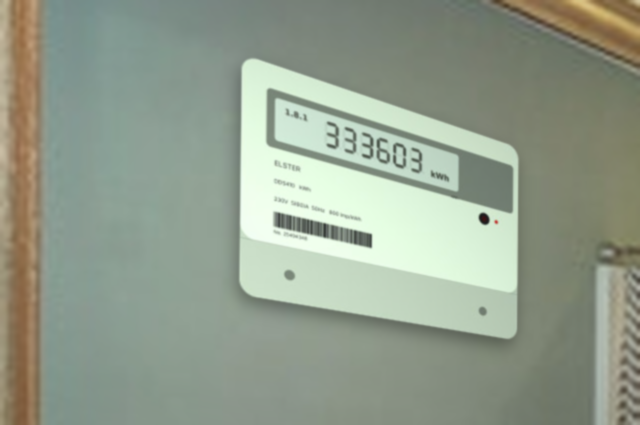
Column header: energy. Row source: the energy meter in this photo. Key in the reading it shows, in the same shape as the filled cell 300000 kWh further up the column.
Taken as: 333603 kWh
